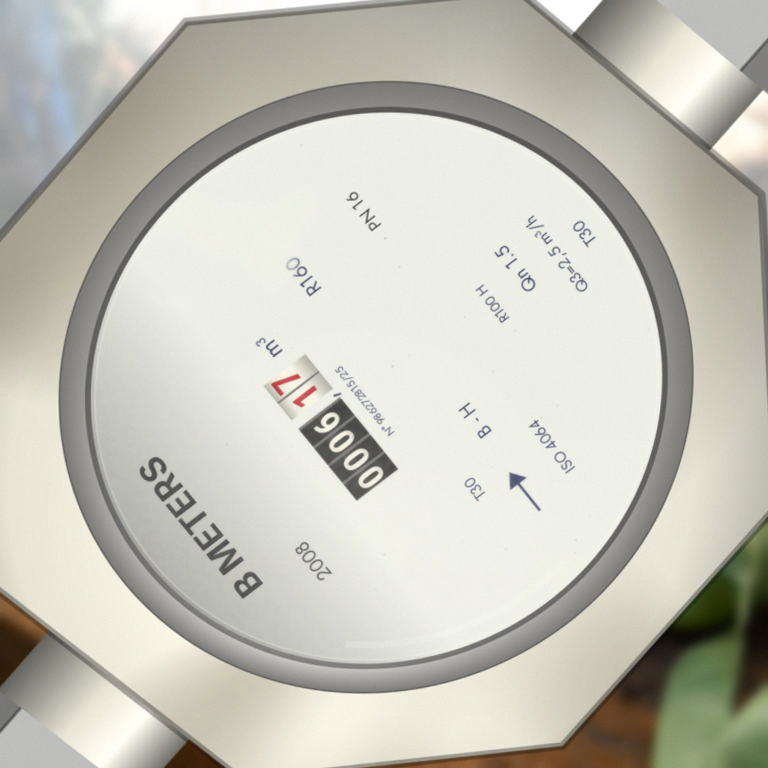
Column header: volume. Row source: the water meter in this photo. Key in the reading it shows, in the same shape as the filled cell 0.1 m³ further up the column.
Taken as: 6.17 m³
